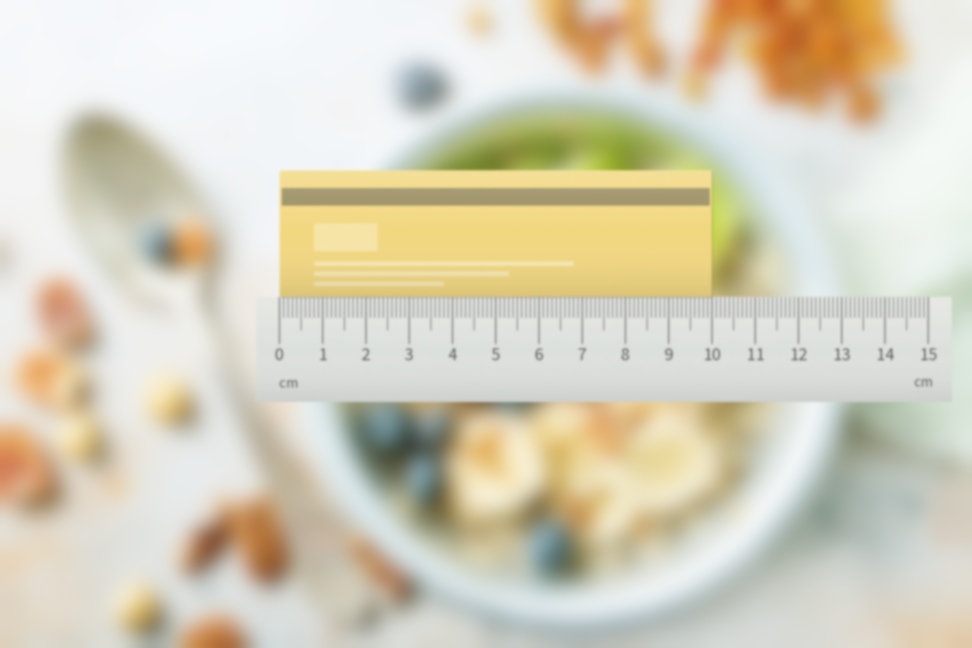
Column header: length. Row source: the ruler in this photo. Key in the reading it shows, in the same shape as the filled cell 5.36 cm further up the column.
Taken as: 10 cm
